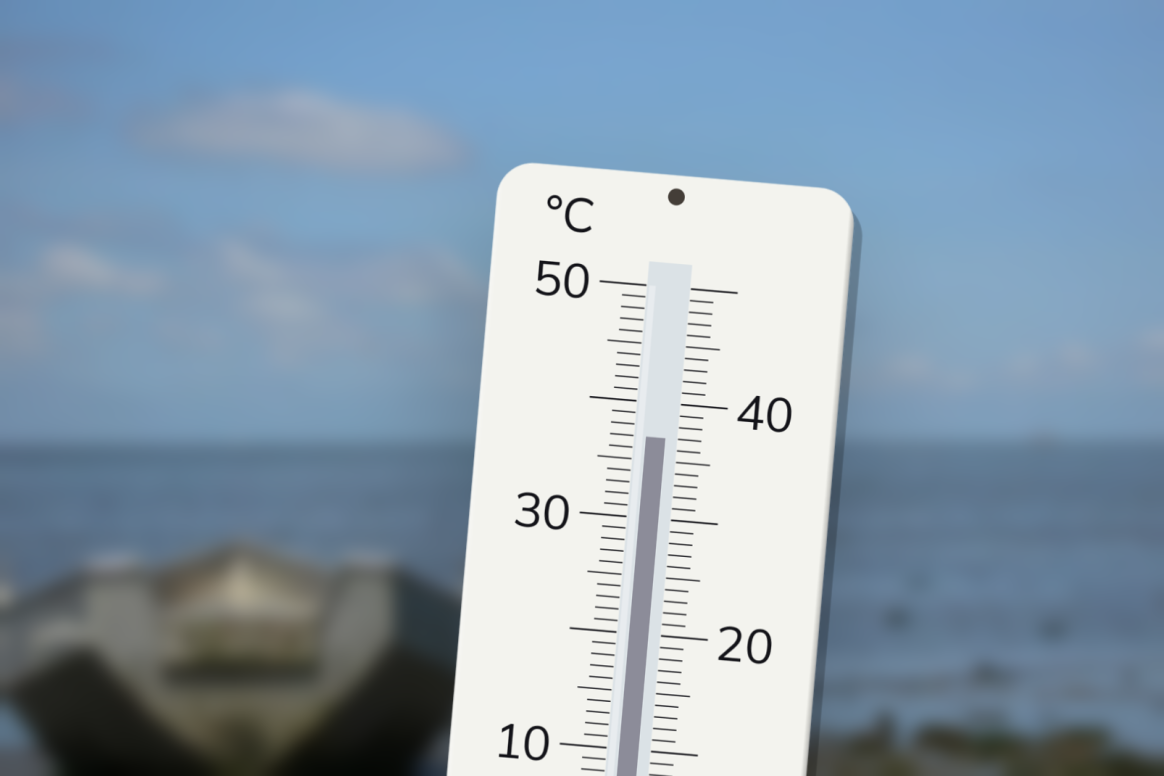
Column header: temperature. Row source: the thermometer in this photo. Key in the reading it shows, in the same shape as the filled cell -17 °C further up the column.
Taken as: 37 °C
